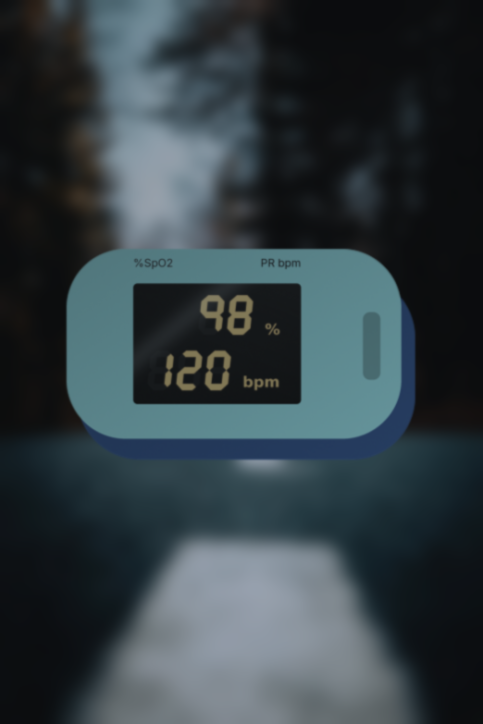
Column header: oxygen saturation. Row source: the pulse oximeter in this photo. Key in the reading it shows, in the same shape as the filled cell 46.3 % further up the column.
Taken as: 98 %
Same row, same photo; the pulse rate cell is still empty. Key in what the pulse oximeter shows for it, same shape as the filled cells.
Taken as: 120 bpm
